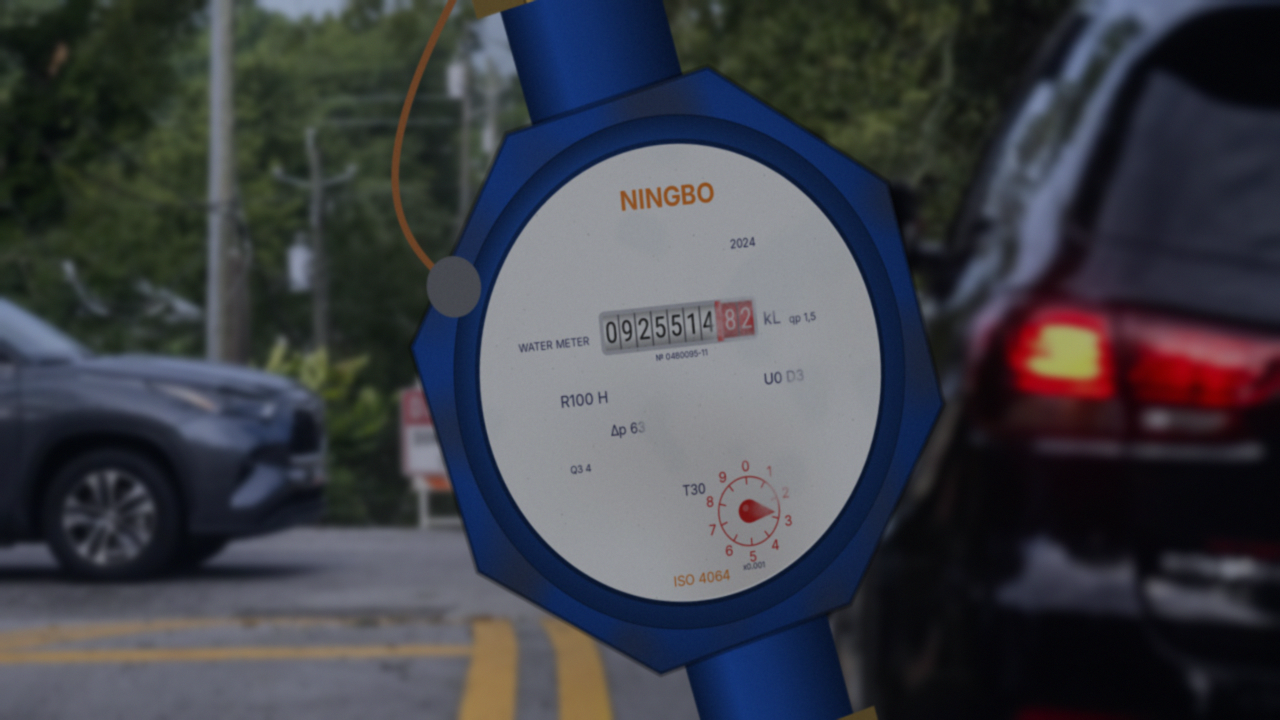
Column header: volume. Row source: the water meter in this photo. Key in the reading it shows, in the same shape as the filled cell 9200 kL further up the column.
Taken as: 925514.822 kL
